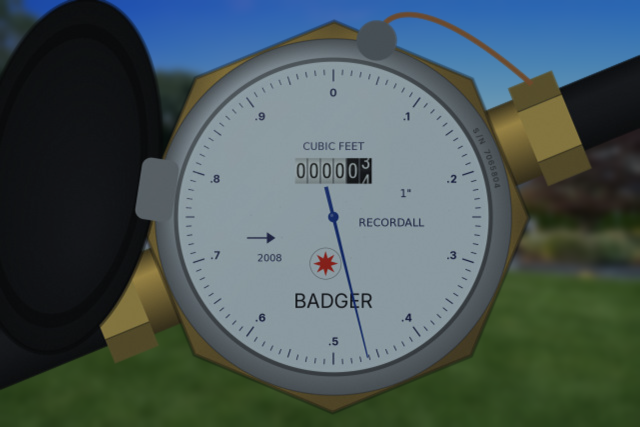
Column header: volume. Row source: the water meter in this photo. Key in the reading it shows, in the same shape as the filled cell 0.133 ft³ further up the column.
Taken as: 3.46 ft³
